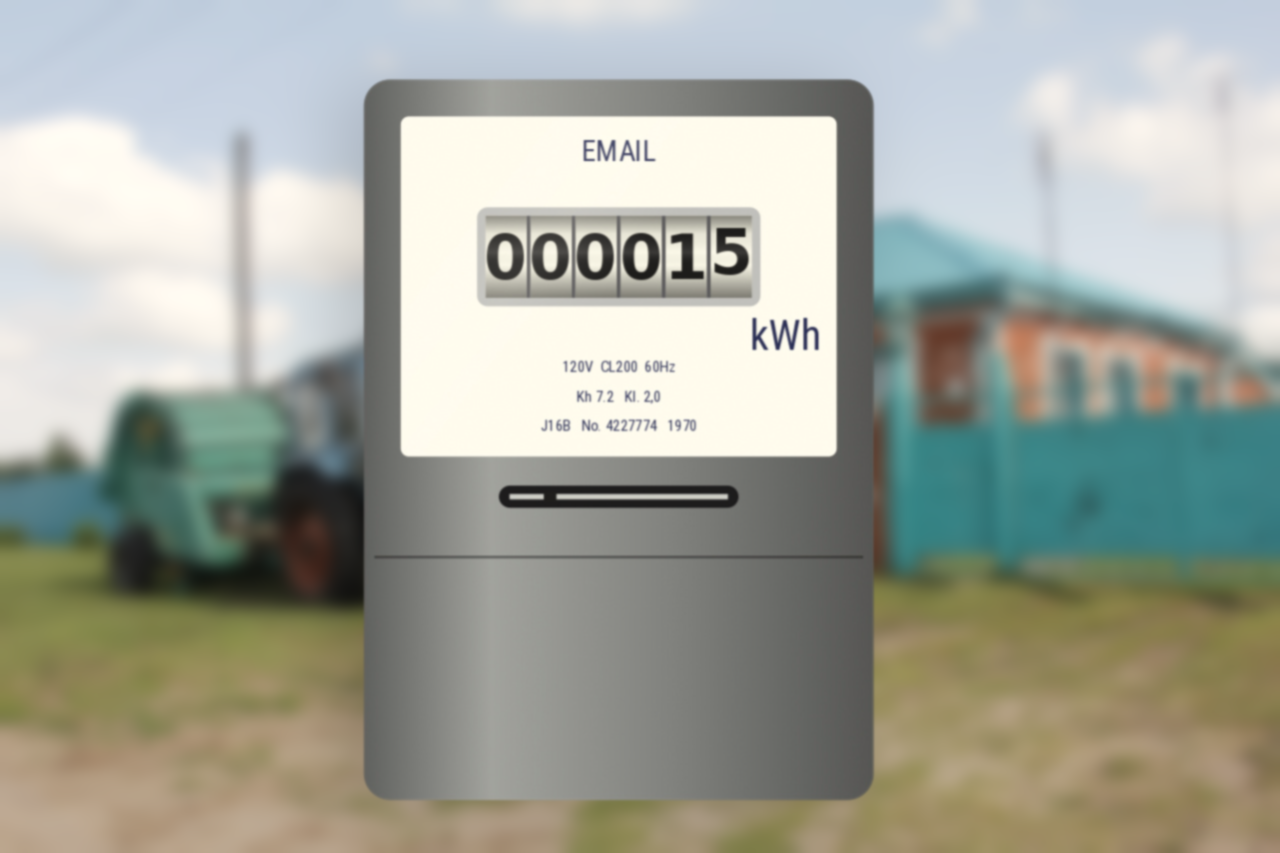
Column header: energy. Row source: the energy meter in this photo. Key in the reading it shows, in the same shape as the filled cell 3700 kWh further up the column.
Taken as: 15 kWh
